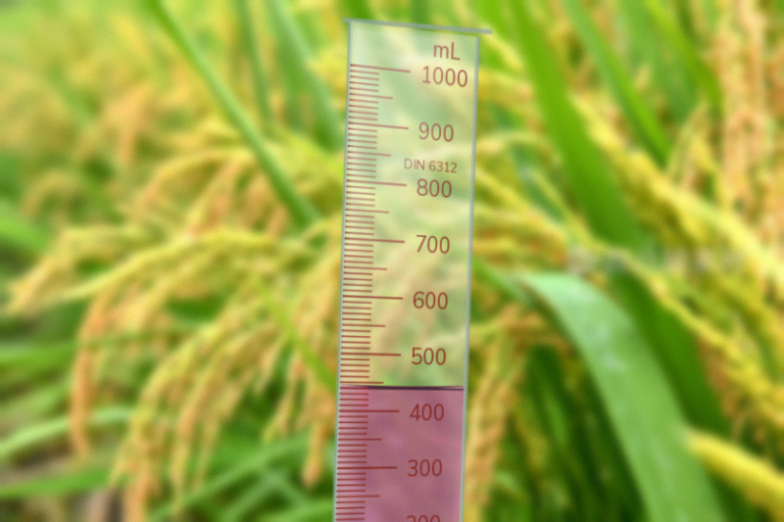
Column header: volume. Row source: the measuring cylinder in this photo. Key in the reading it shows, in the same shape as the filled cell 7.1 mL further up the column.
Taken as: 440 mL
